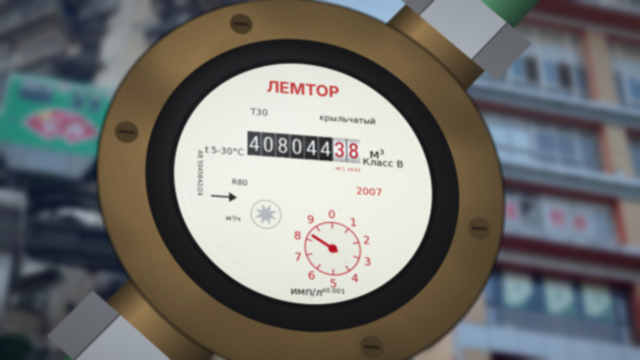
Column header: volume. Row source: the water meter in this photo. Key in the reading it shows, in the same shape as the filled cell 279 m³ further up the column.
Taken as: 408044.388 m³
